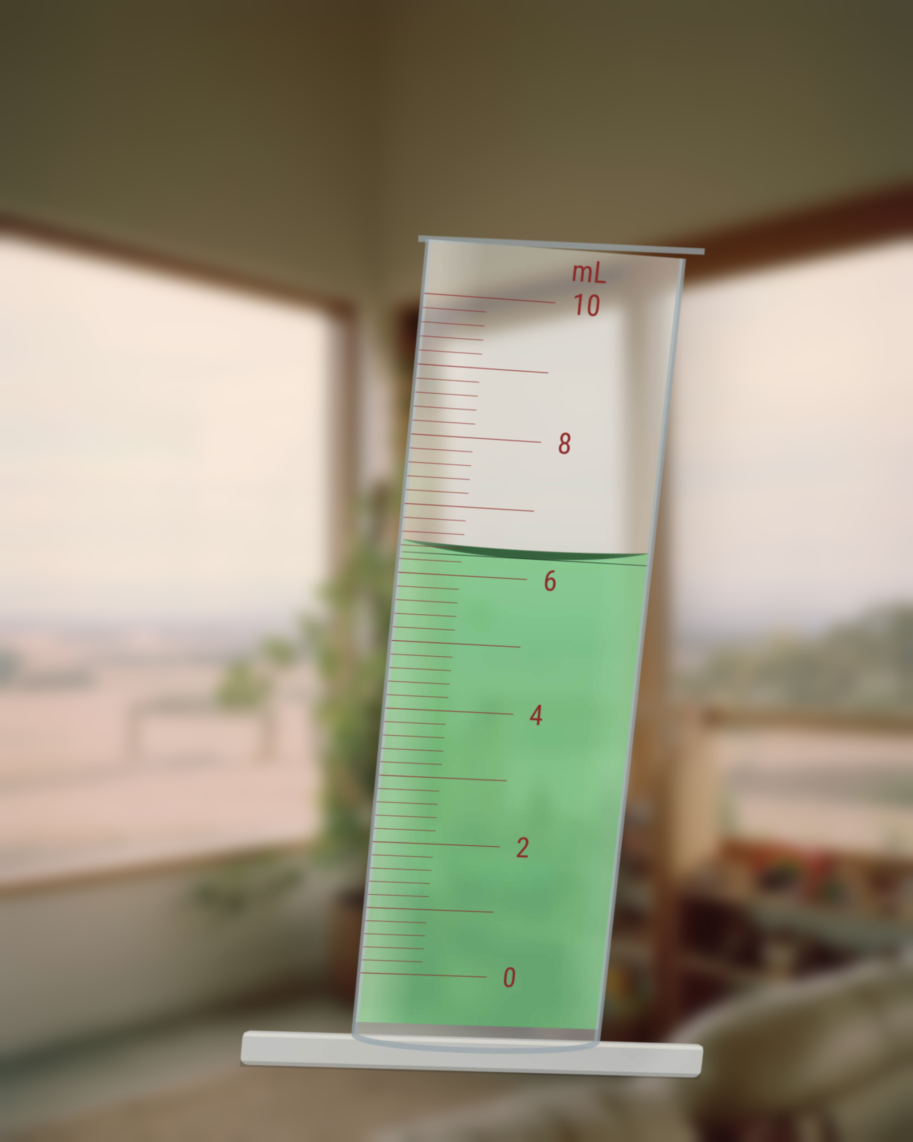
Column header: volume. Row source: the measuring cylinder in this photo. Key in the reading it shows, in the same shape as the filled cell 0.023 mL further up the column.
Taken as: 6.3 mL
